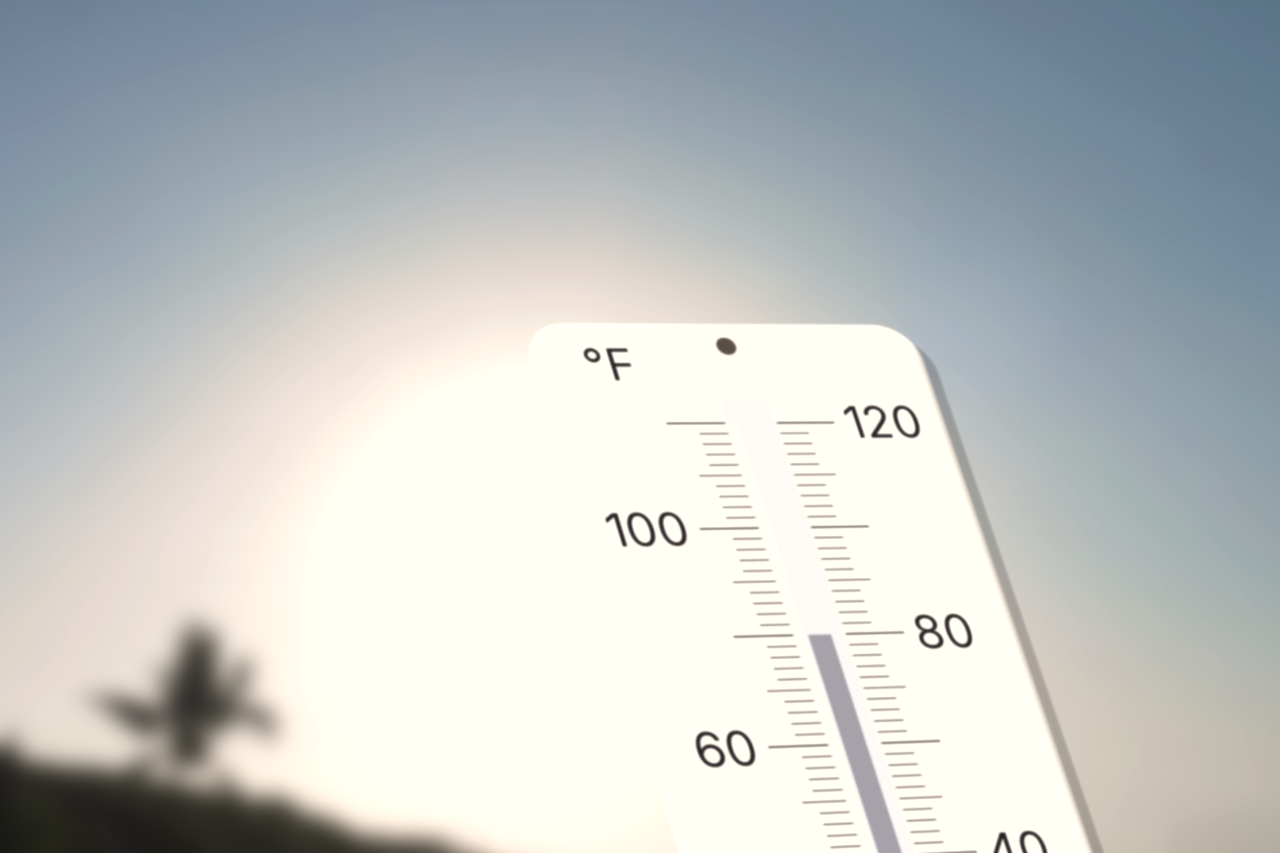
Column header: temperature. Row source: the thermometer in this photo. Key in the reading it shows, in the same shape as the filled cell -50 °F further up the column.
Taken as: 80 °F
